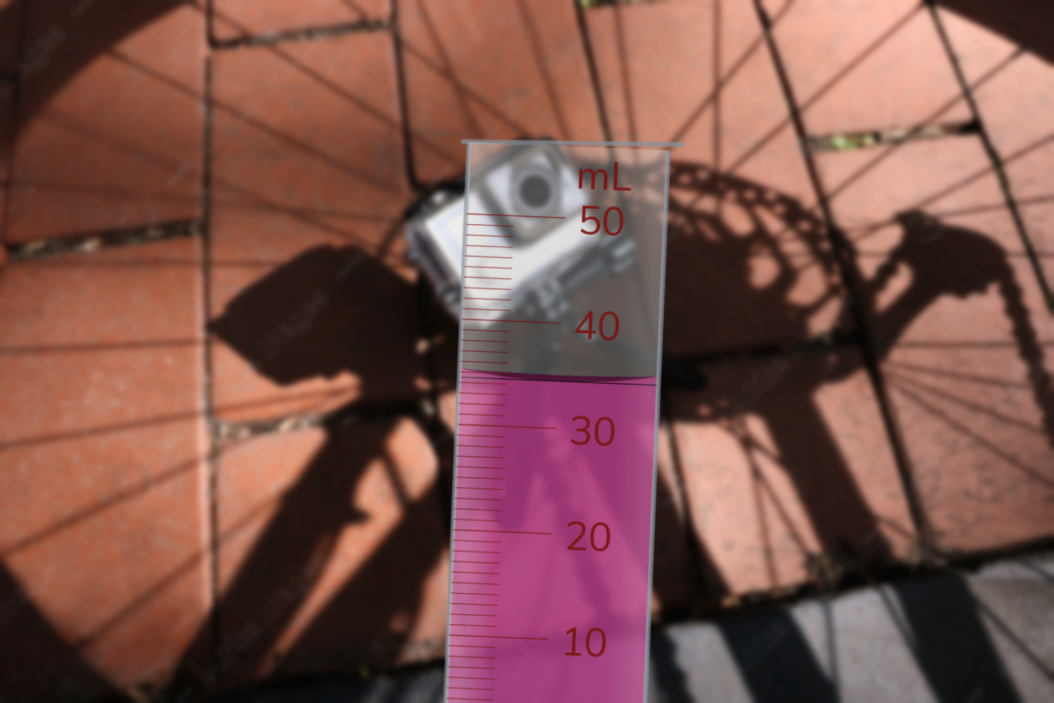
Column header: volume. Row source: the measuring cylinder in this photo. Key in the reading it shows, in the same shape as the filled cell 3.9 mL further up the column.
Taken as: 34.5 mL
